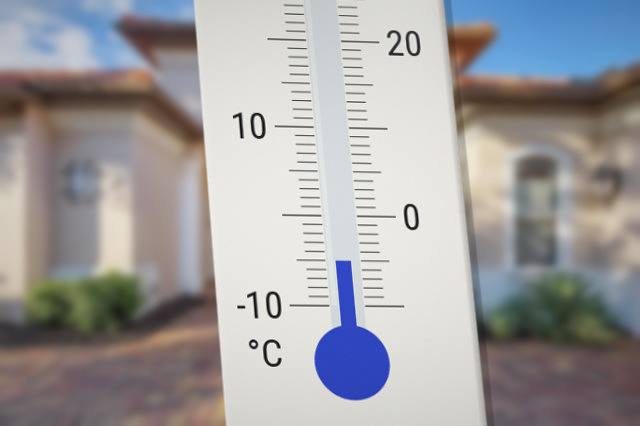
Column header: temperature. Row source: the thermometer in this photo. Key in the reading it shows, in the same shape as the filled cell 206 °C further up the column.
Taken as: -5 °C
